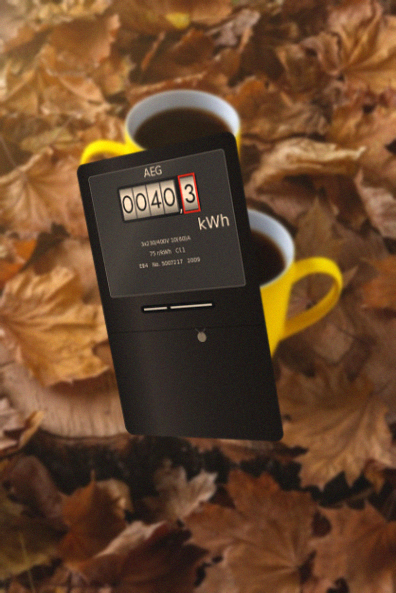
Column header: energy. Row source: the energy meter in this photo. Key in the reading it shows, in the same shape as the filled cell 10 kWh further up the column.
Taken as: 40.3 kWh
